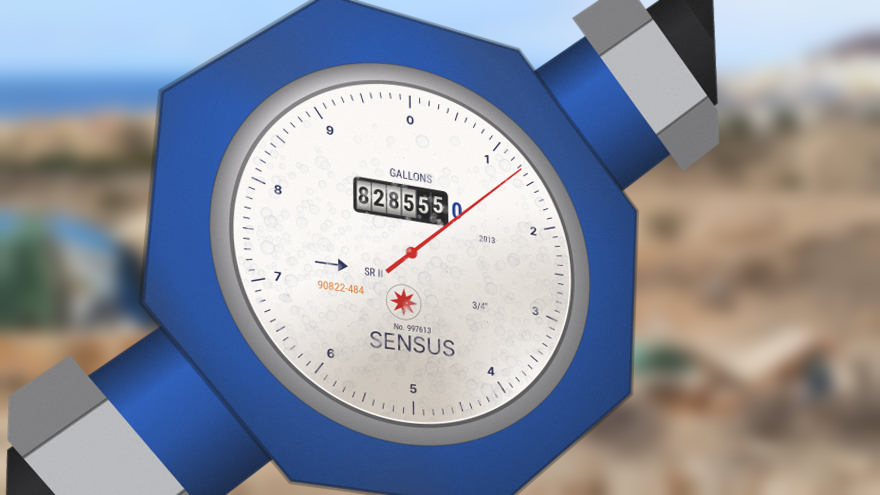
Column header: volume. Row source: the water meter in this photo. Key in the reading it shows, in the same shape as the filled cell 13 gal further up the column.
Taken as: 8285551.3 gal
